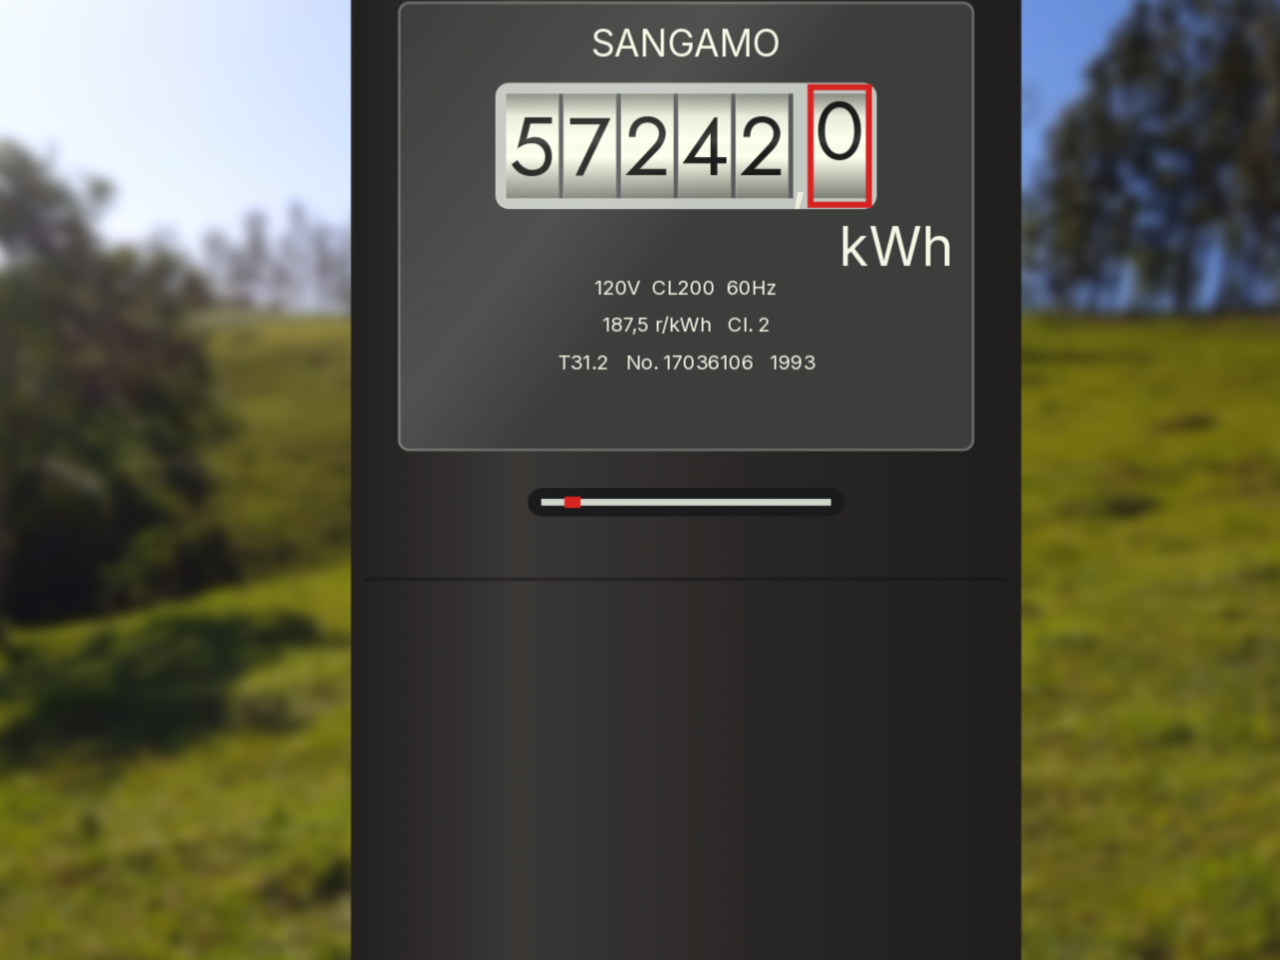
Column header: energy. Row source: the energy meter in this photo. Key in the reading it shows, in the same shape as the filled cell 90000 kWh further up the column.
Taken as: 57242.0 kWh
